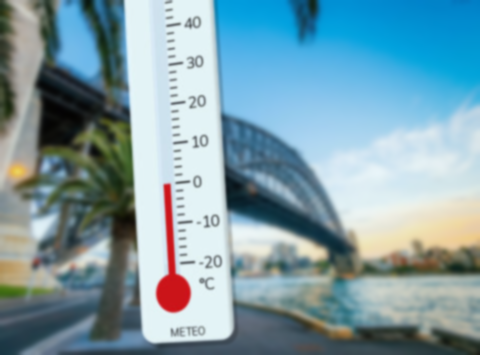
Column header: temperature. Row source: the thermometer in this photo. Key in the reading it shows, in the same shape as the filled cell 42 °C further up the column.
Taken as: 0 °C
